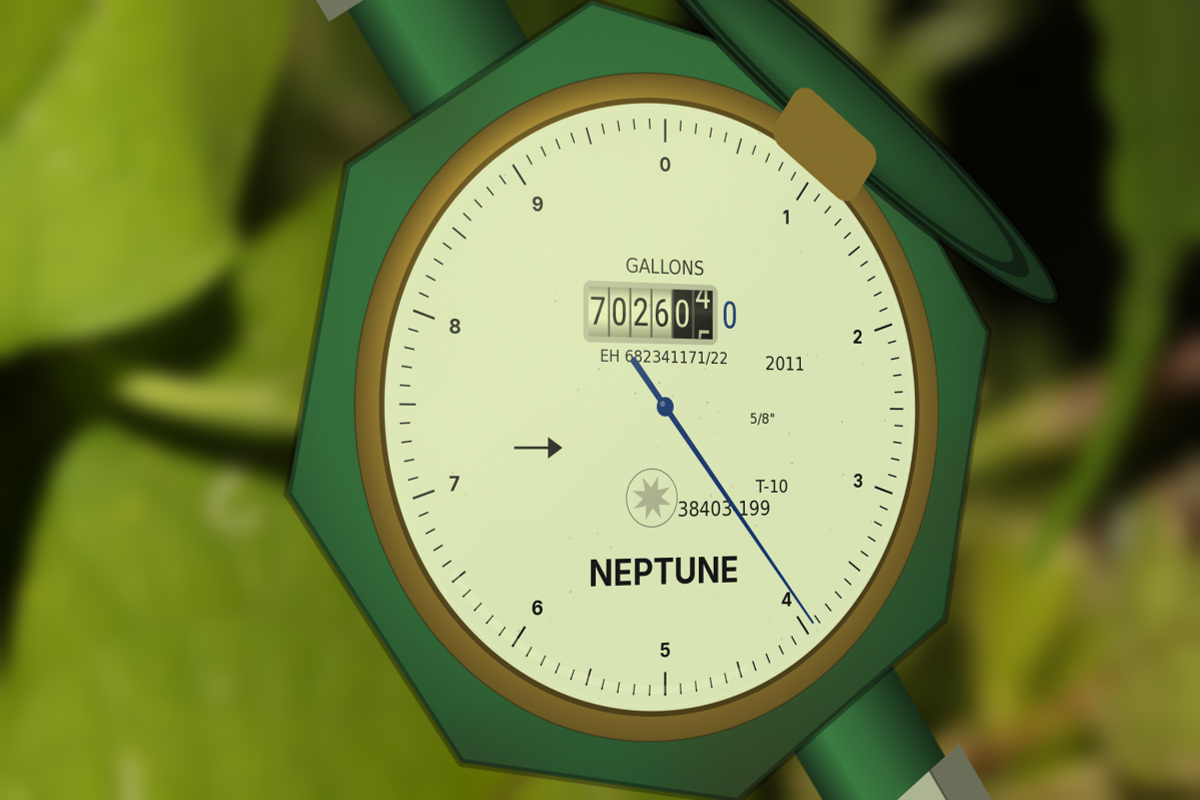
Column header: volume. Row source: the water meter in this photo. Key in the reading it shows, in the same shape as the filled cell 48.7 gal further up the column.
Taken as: 7026043.9 gal
